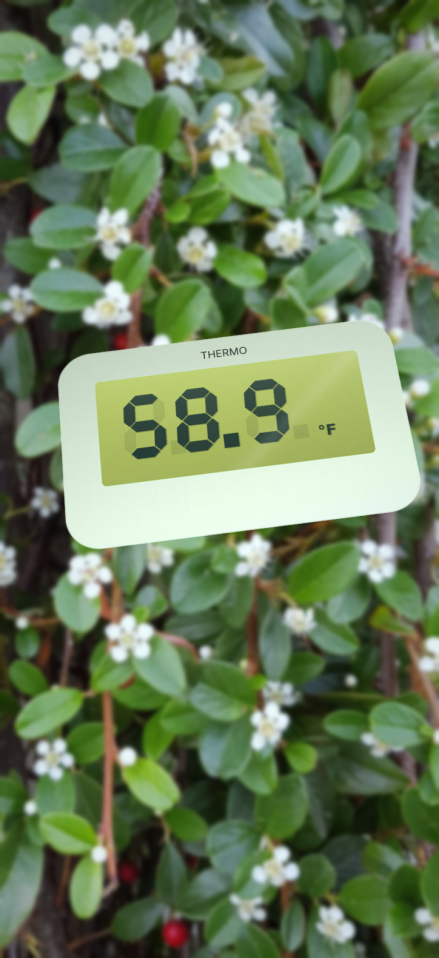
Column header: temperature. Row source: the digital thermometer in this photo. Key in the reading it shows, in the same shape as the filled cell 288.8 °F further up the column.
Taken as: 58.9 °F
